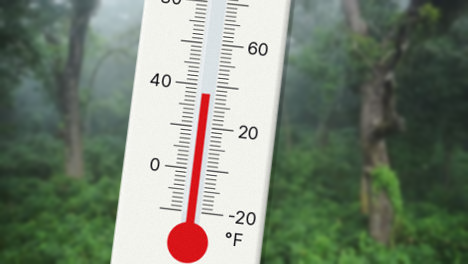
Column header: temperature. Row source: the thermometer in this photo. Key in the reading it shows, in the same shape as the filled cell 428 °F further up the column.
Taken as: 36 °F
